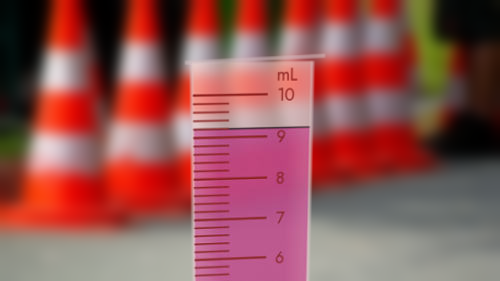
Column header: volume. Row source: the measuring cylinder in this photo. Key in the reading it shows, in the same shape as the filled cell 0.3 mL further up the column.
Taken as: 9.2 mL
